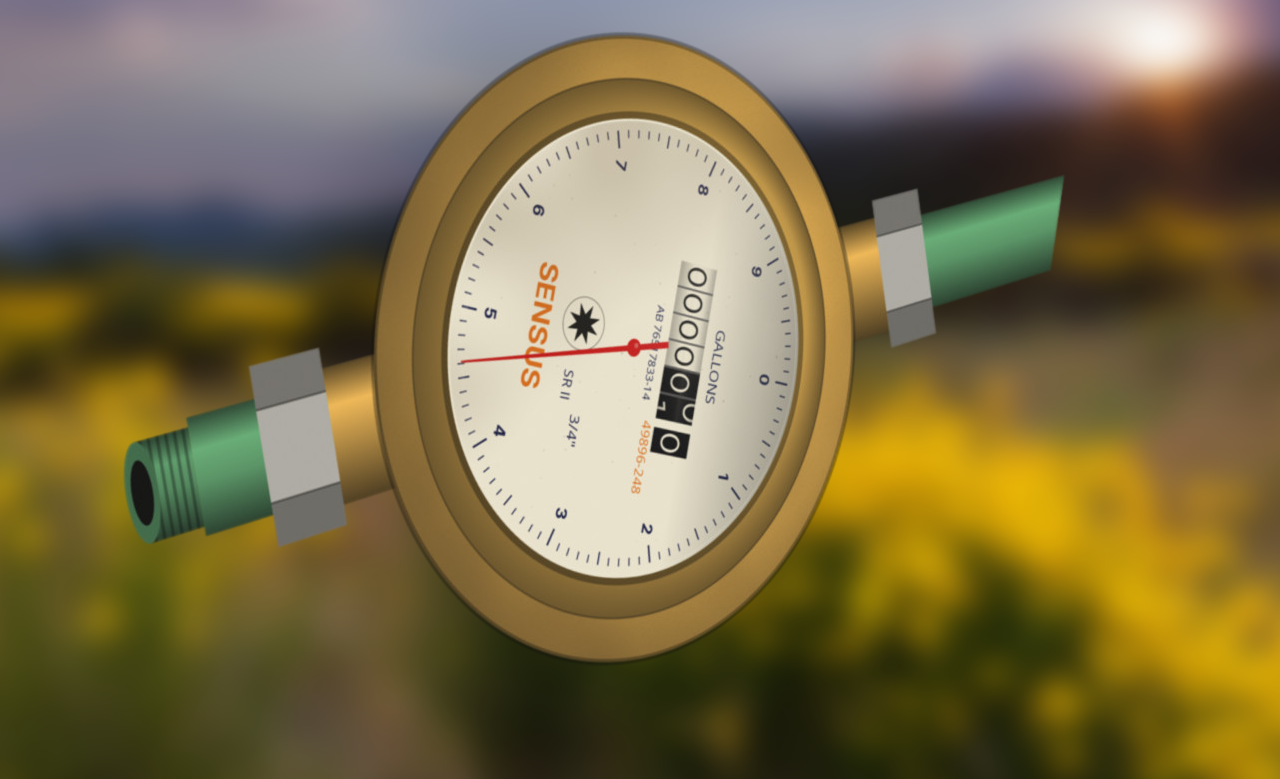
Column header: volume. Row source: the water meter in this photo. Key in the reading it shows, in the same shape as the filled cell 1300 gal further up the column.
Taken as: 4.6 gal
